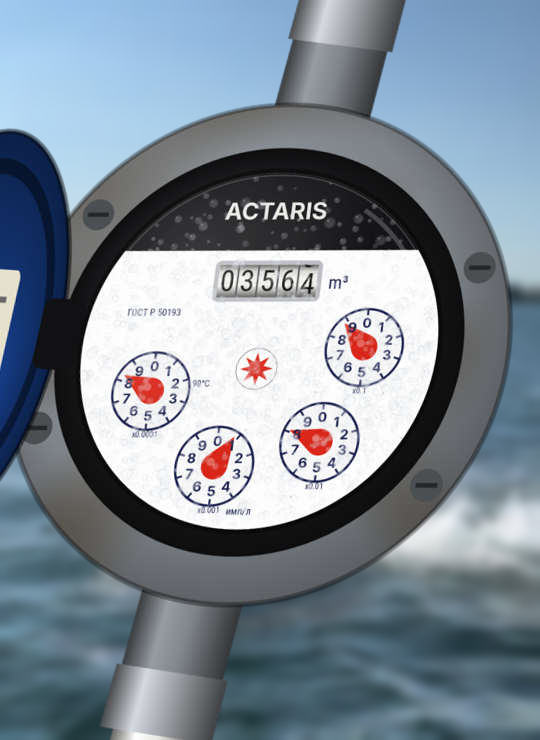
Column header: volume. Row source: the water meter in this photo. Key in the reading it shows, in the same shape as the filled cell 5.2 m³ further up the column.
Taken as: 3563.8808 m³
